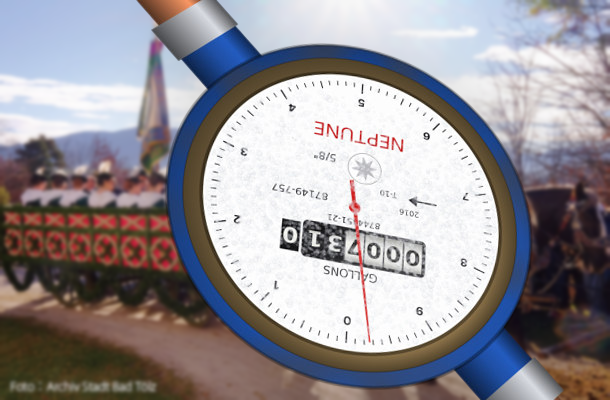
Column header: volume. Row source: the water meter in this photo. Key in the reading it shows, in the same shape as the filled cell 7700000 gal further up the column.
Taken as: 7309.7 gal
